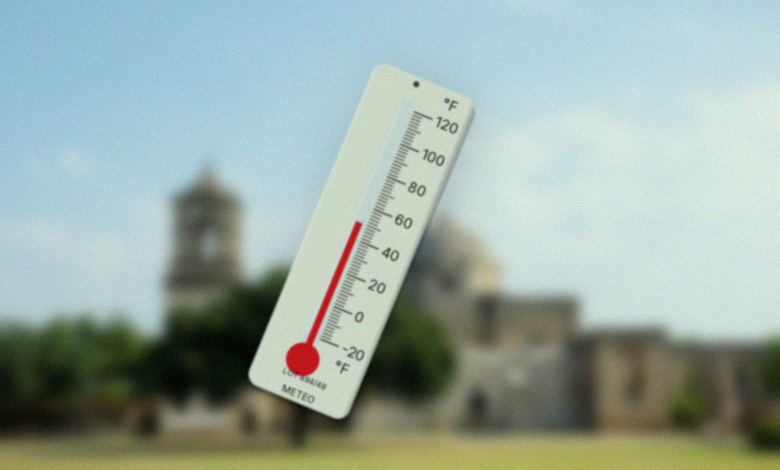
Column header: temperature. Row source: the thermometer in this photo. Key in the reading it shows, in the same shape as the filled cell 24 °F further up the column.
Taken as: 50 °F
